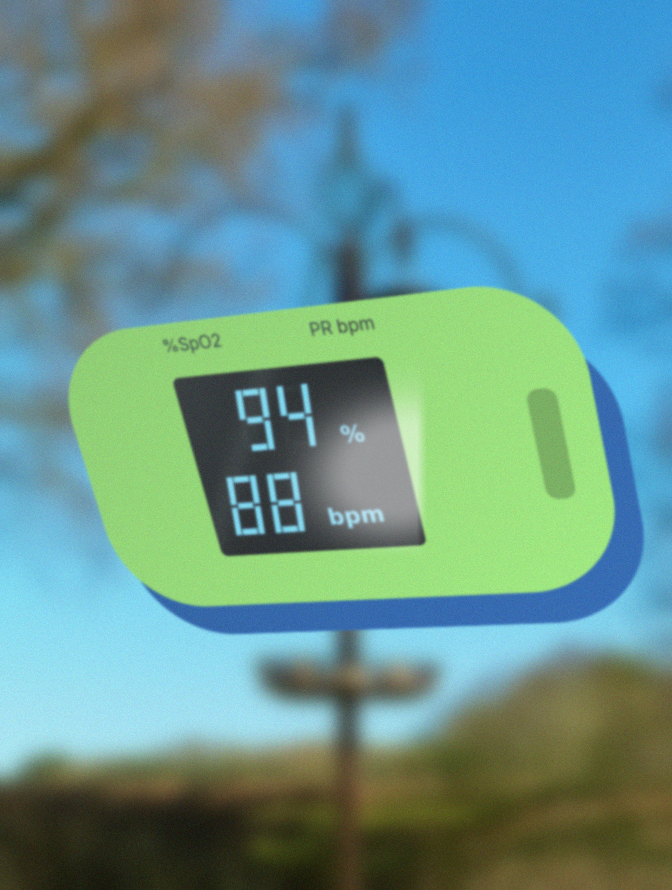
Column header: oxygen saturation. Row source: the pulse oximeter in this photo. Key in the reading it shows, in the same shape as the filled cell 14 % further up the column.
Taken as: 94 %
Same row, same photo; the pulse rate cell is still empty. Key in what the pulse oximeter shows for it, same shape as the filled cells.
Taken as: 88 bpm
